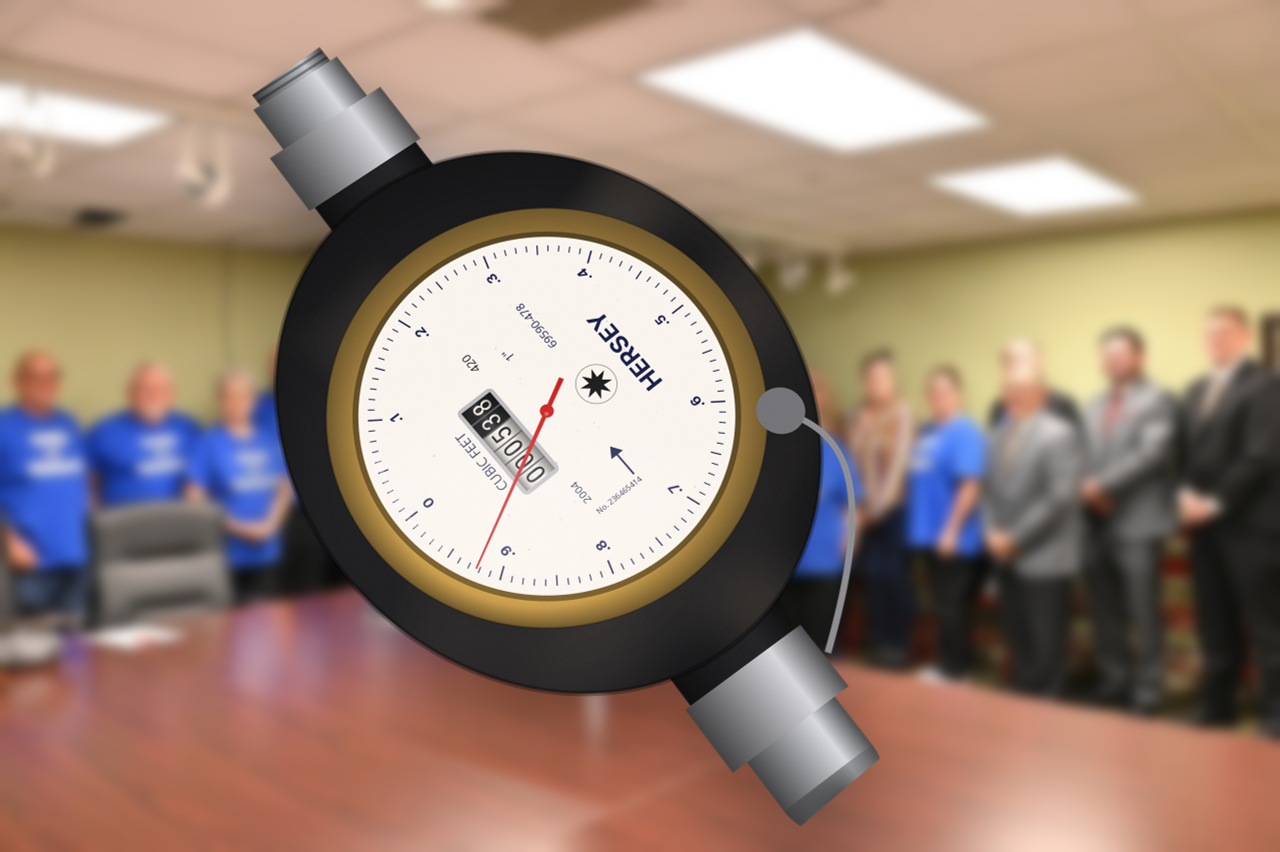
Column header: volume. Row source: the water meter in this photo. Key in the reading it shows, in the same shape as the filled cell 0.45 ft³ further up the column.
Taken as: 537.92 ft³
